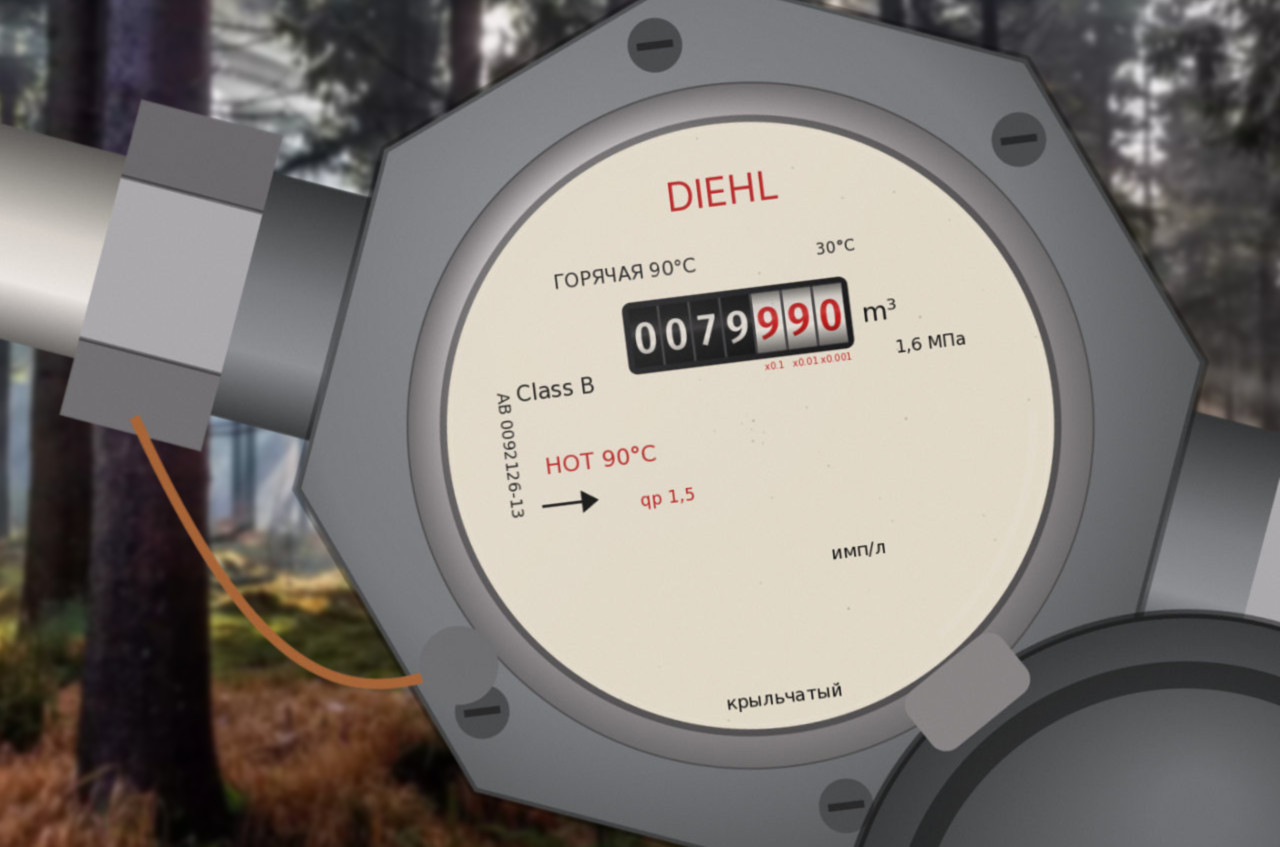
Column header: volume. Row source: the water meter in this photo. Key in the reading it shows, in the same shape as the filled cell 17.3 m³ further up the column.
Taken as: 79.990 m³
